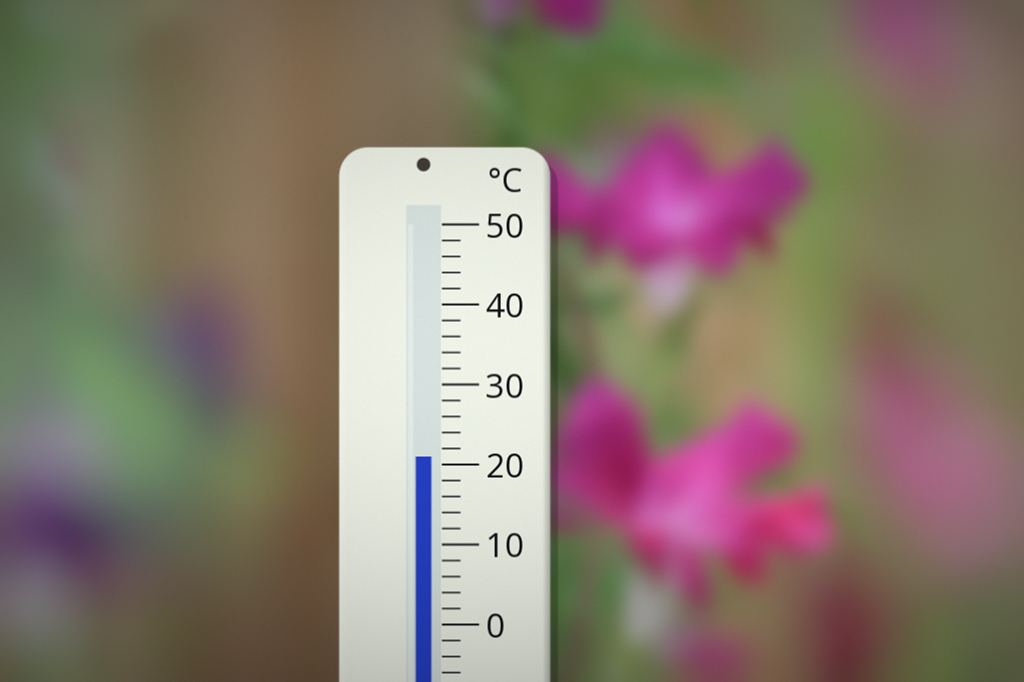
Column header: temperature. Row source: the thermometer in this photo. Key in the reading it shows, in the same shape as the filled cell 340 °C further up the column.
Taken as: 21 °C
